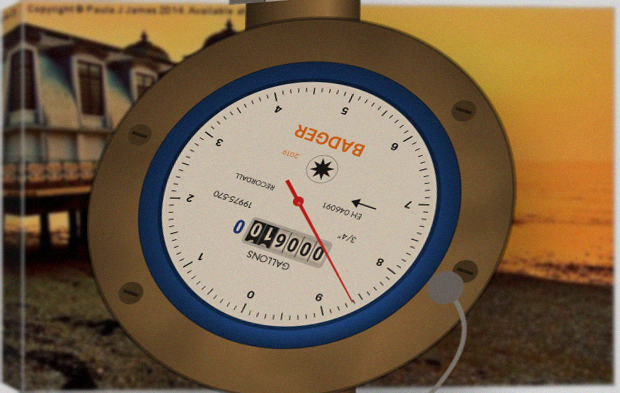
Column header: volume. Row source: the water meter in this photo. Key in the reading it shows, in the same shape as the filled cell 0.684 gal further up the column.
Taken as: 6098.6 gal
